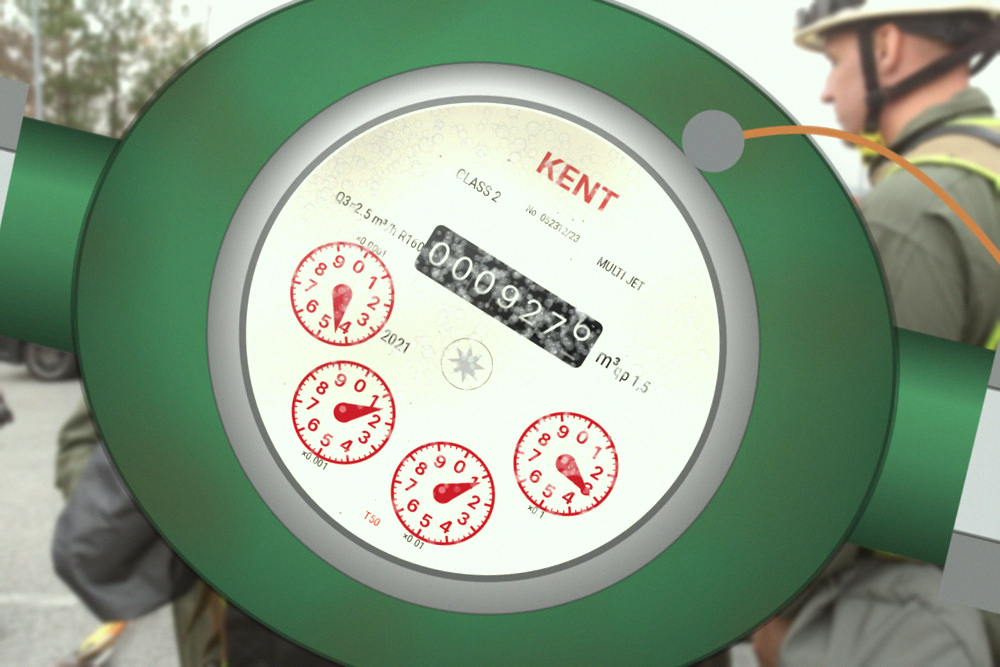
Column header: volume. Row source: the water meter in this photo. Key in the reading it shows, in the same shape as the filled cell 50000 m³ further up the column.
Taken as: 9276.3114 m³
